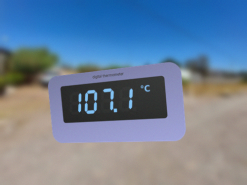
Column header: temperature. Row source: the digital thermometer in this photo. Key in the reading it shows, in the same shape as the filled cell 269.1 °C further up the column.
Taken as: 107.1 °C
